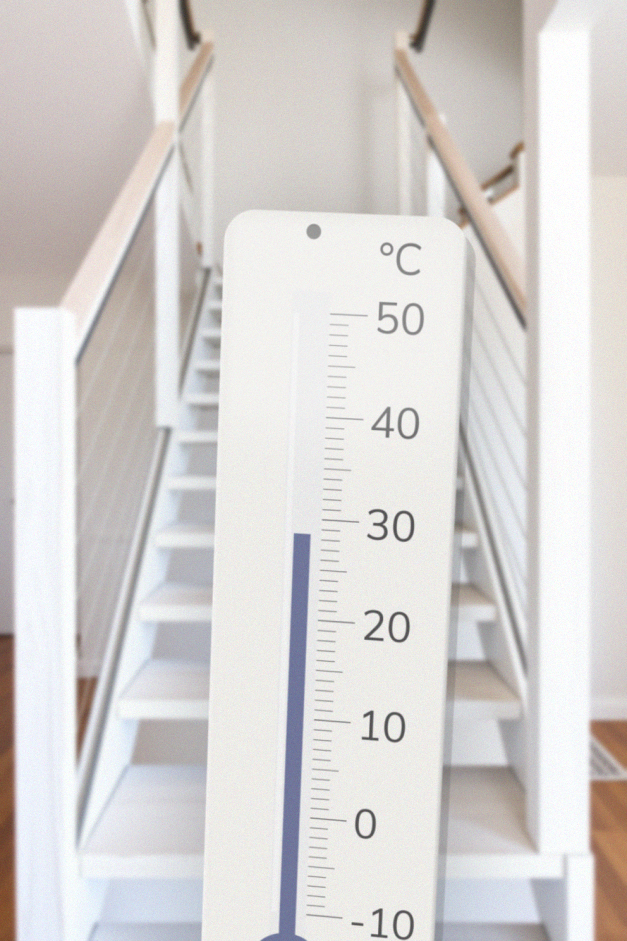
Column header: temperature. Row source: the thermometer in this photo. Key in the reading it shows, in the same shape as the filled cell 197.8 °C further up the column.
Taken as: 28.5 °C
